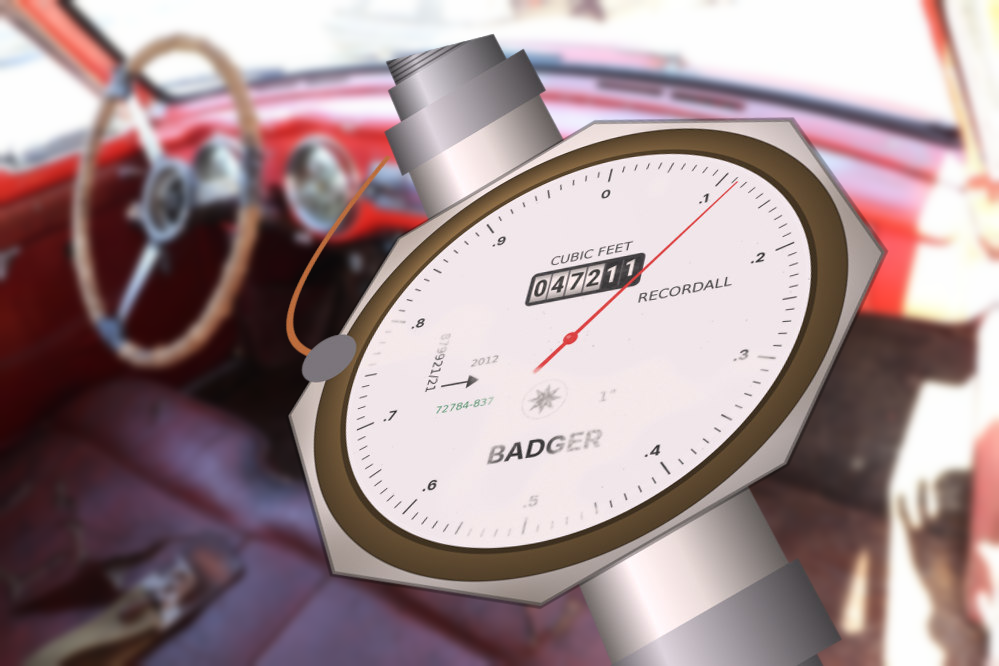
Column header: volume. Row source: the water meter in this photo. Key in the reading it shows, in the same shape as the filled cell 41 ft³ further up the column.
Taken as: 47211.11 ft³
